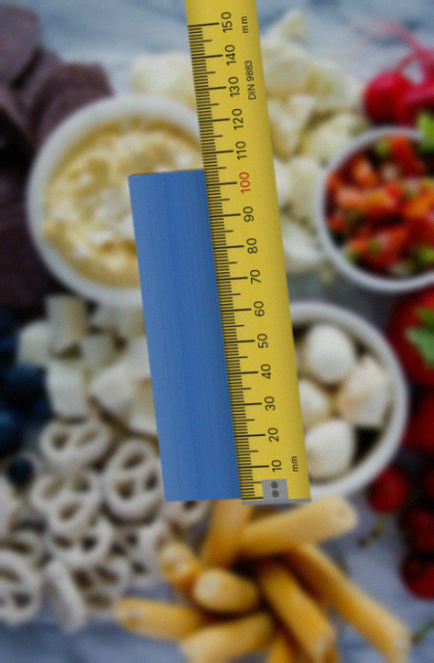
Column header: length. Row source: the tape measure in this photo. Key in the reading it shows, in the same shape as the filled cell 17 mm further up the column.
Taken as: 105 mm
